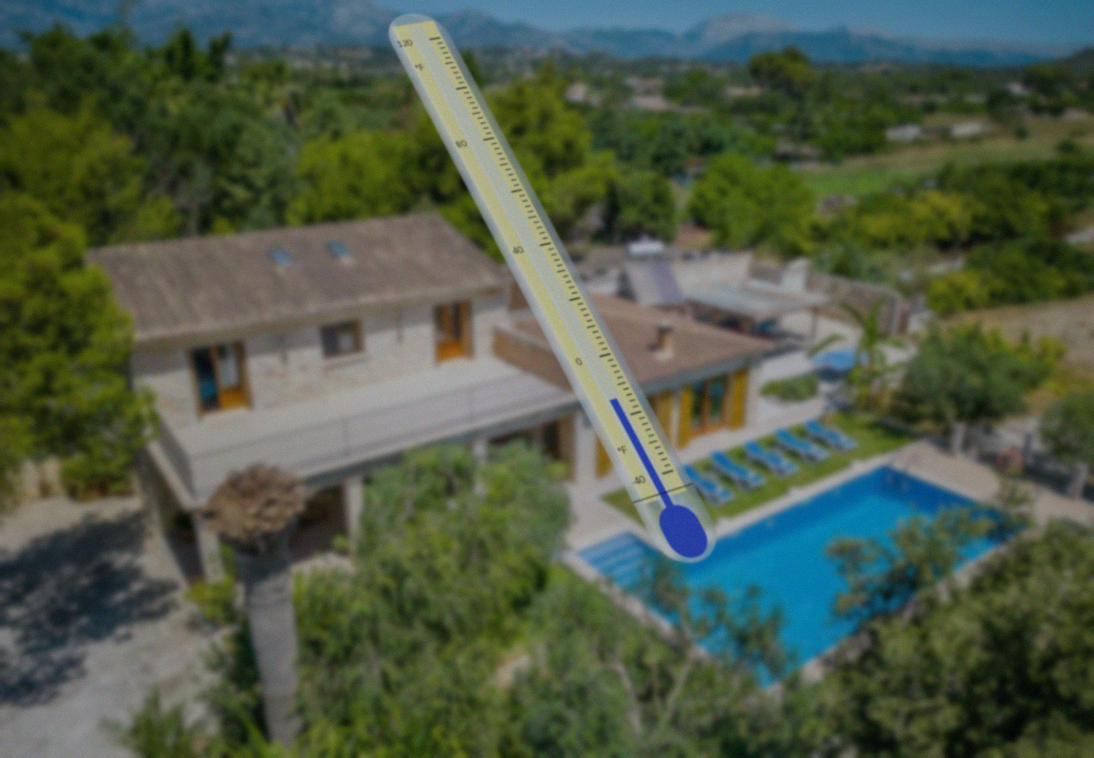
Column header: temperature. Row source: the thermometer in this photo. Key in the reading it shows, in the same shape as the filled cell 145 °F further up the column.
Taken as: -14 °F
